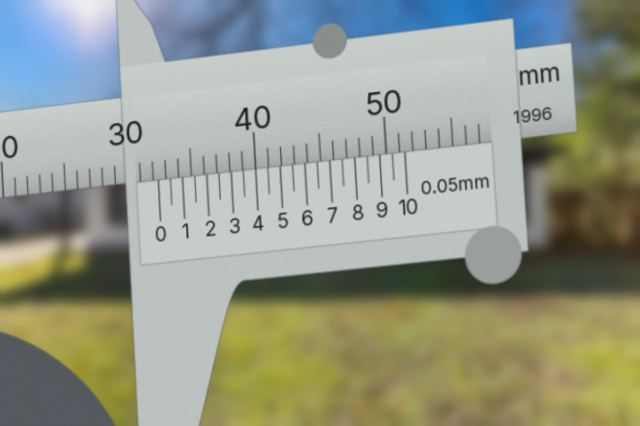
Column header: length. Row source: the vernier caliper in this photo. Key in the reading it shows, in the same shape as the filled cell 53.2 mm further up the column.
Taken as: 32.4 mm
